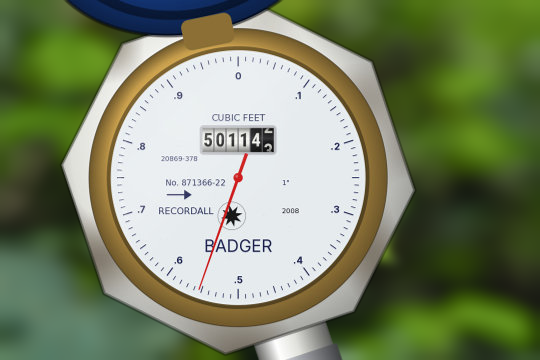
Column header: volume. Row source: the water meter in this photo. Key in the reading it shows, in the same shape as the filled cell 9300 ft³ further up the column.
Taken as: 501142.55 ft³
